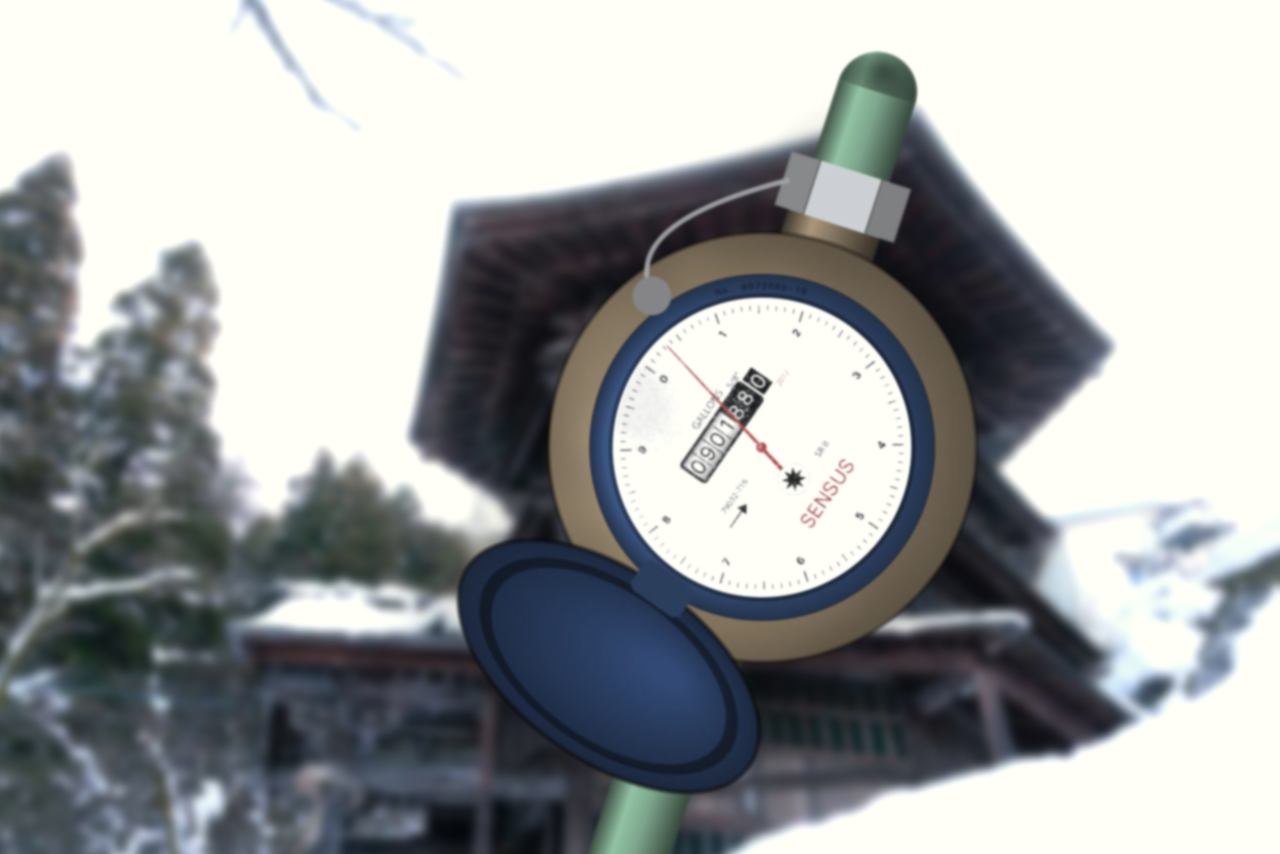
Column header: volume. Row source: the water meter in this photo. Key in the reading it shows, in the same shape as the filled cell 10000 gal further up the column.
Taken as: 901880.3 gal
